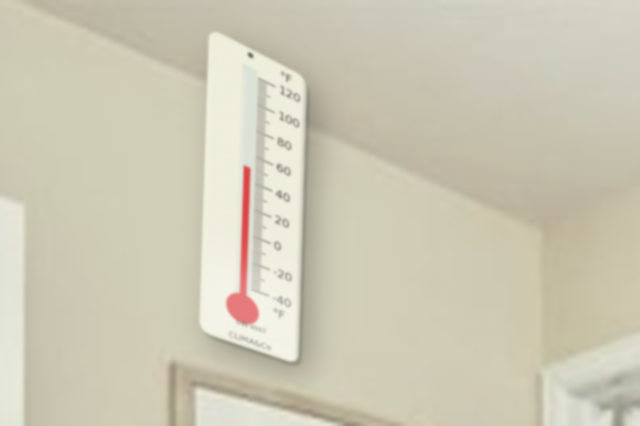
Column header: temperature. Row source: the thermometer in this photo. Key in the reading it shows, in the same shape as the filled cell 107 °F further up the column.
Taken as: 50 °F
